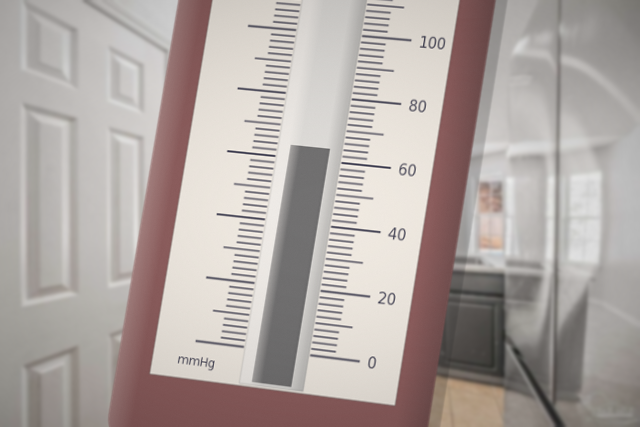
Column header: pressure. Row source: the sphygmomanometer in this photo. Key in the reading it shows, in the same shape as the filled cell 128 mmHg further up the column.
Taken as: 64 mmHg
